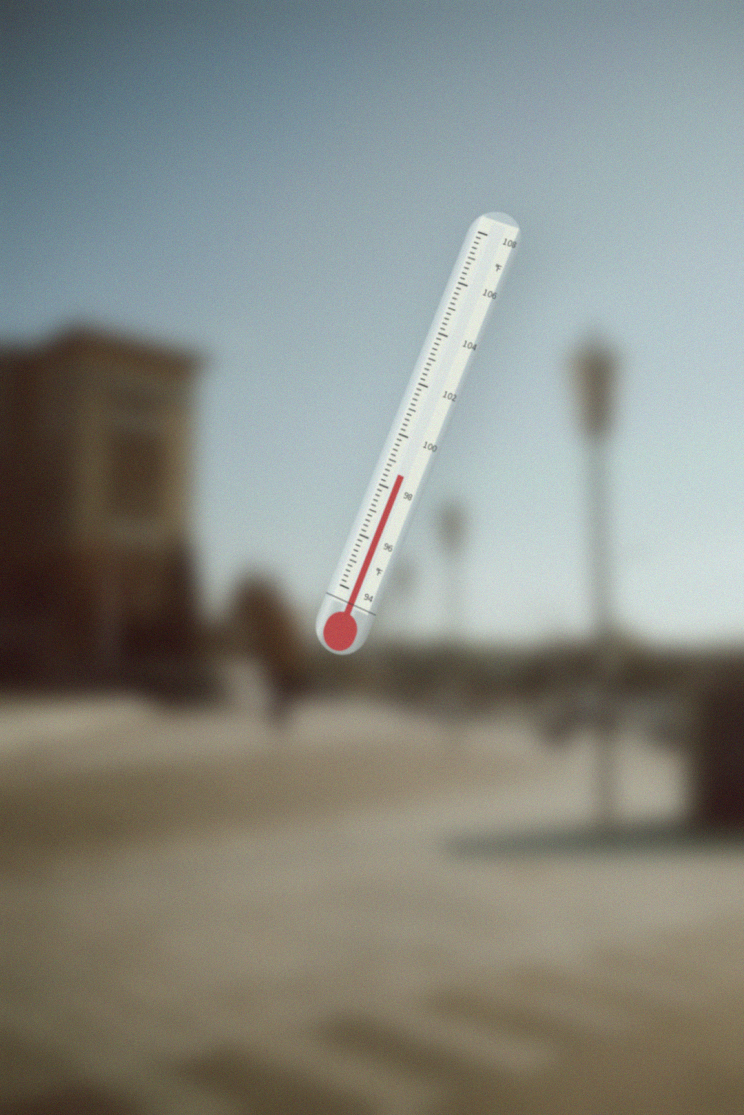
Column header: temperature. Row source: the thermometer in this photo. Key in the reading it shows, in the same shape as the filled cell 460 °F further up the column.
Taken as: 98.6 °F
